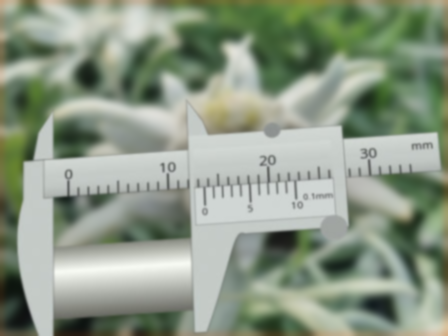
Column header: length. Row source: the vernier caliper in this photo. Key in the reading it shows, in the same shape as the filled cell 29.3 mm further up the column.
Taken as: 13.6 mm
